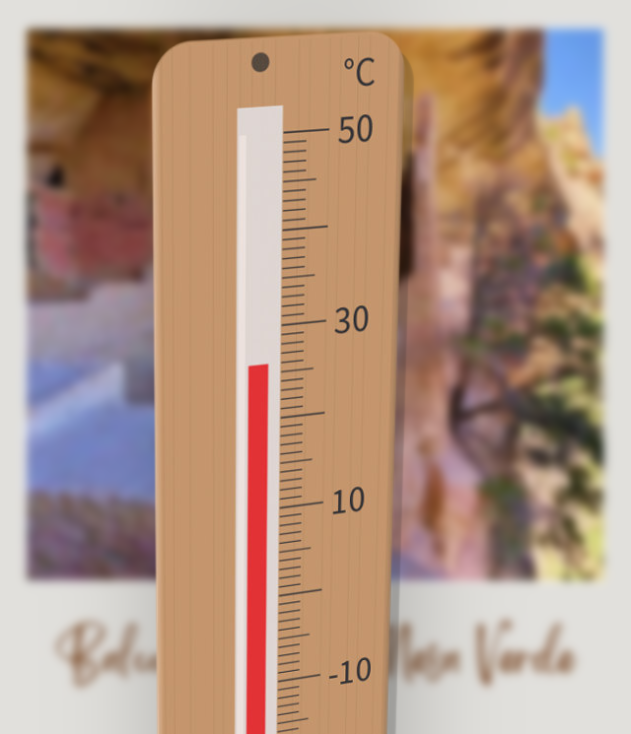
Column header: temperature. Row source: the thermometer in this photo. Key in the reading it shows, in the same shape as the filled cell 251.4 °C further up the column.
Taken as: 26 °C
